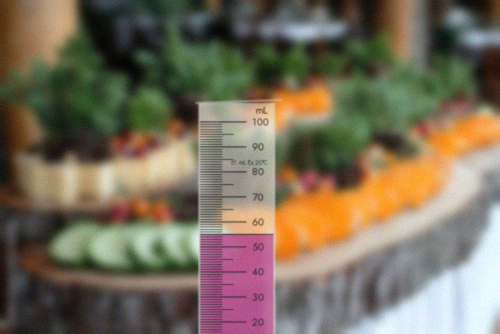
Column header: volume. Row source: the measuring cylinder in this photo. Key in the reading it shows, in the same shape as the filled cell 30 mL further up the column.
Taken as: 55 mL
